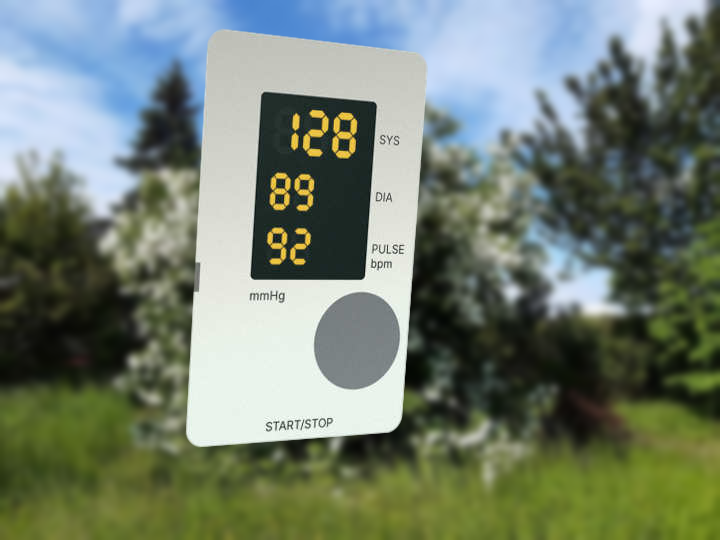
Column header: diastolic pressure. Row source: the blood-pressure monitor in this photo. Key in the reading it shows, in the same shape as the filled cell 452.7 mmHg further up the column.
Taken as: 89 mmHg
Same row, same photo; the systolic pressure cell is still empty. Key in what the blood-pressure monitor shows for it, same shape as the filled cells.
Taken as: 128 mmHg
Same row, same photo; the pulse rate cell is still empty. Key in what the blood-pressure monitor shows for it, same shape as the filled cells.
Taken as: 92 bpm
